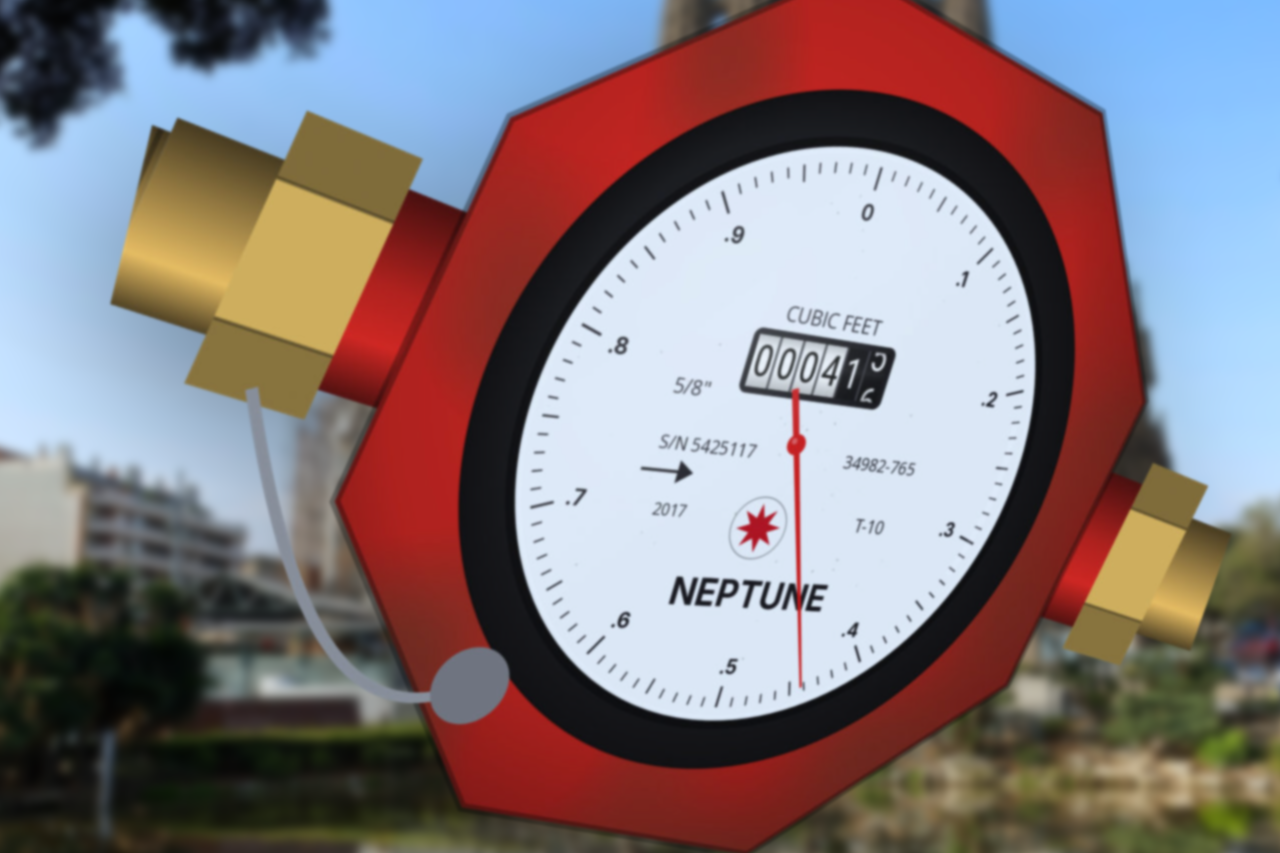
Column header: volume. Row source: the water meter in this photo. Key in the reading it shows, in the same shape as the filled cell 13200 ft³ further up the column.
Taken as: 415.44 ft³
